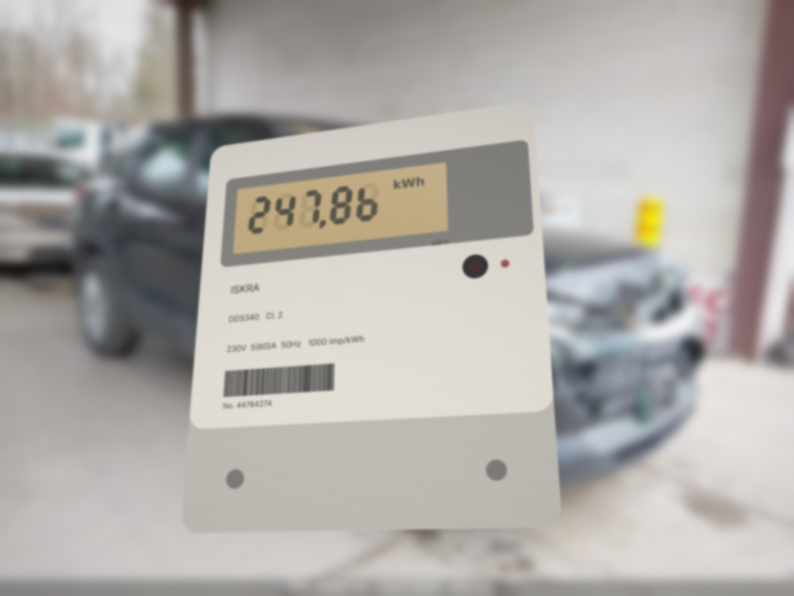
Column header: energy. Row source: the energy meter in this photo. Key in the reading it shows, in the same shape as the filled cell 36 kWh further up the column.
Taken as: 247.86 kWh
